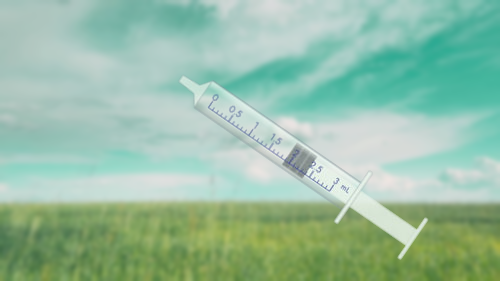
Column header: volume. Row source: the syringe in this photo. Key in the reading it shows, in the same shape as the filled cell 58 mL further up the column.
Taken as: 1.9 mL
